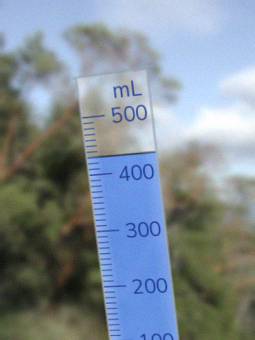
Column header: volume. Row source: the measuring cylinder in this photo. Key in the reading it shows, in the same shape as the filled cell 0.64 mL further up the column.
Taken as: 430 mL
